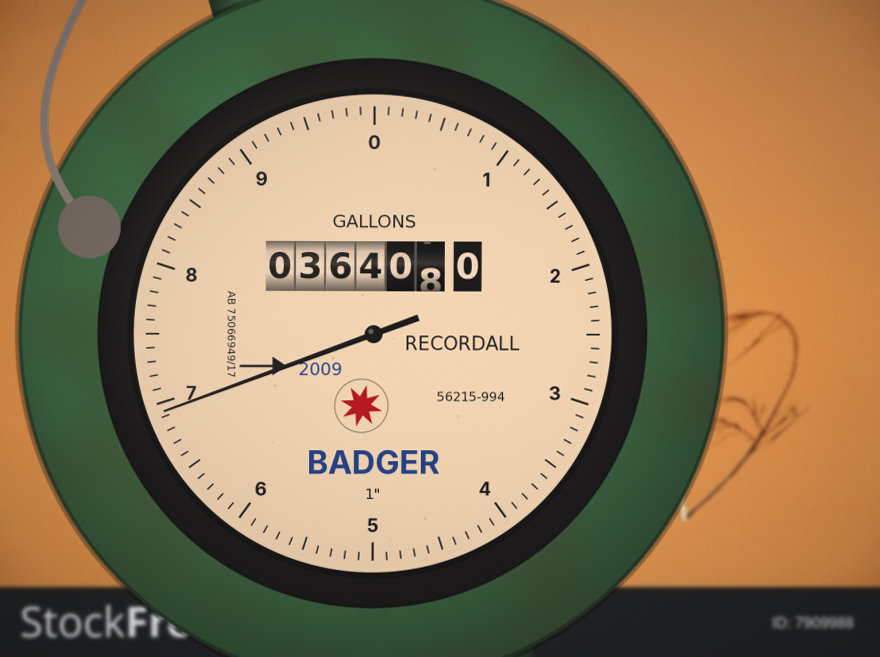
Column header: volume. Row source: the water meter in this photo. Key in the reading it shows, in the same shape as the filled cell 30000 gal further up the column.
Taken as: 364076.9 gal
